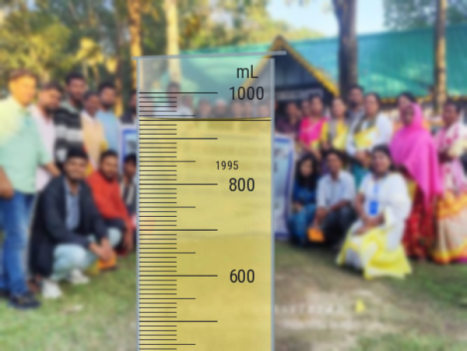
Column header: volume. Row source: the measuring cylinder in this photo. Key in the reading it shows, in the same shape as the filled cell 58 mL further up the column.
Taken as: 940 mL
